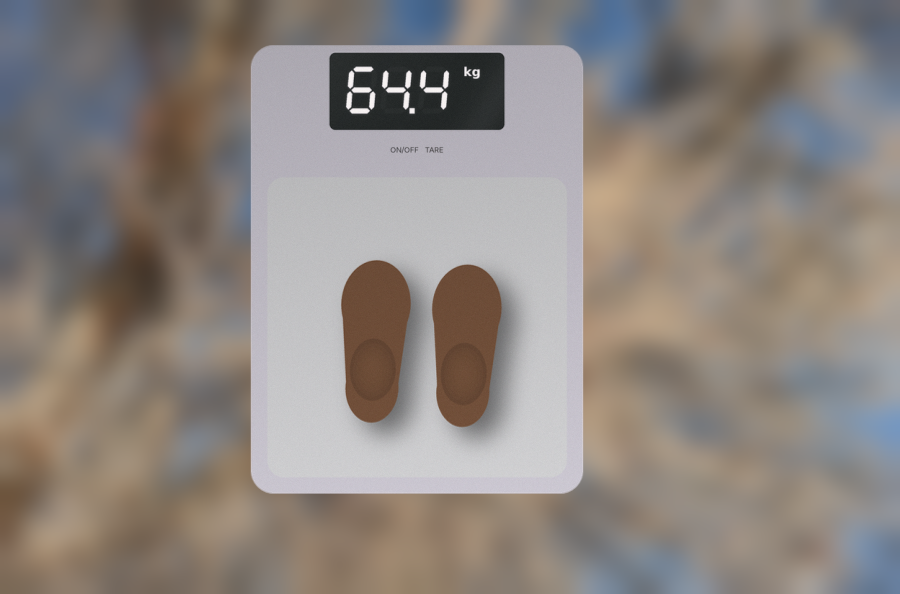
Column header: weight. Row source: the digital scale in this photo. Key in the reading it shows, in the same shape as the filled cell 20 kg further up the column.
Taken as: 64.4 kg
